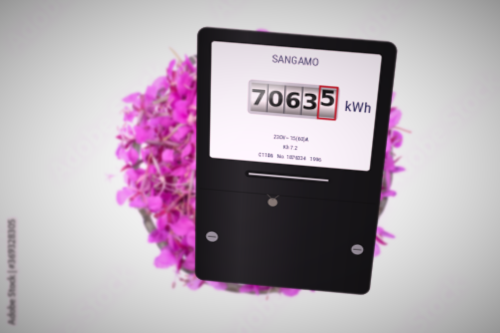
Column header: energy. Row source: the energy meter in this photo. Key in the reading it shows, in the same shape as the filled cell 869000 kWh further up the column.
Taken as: 7063.5 kWh
